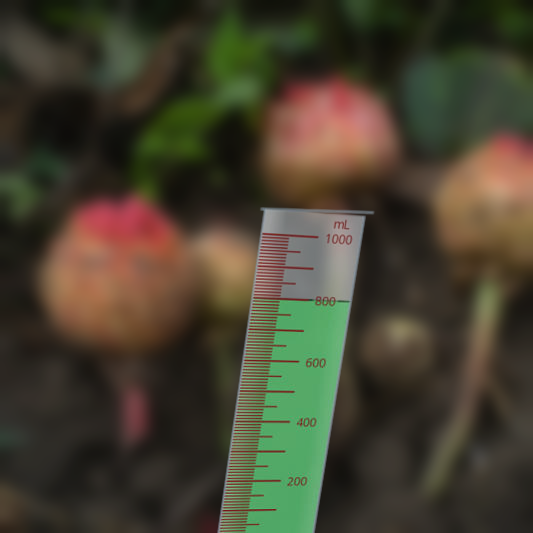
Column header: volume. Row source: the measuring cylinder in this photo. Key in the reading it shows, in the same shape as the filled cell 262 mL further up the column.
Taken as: 800 mL
